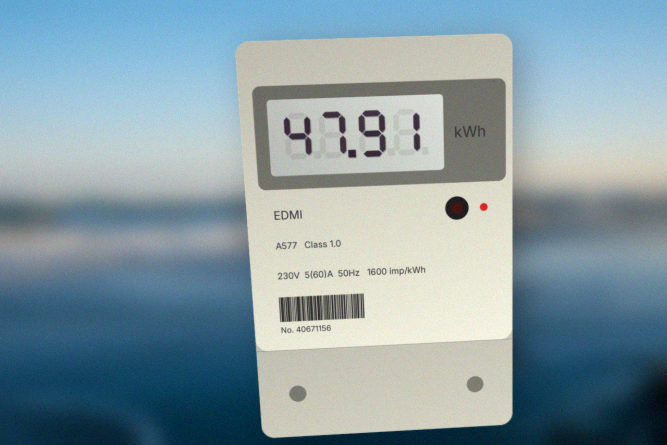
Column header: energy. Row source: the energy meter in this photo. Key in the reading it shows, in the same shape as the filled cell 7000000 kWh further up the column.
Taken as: 47.91 kWh
